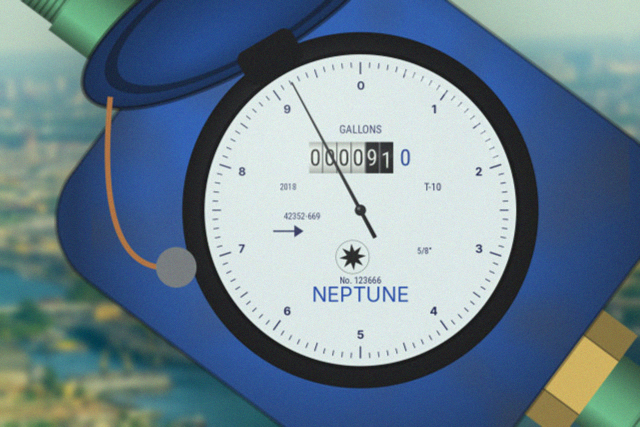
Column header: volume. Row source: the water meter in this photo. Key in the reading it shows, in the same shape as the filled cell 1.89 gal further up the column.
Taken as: 909.2 gal
